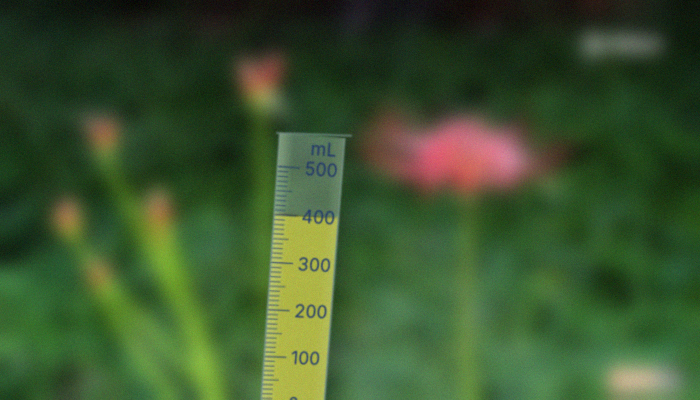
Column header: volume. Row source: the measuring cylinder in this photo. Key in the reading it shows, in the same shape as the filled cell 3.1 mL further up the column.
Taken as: 400 mL
